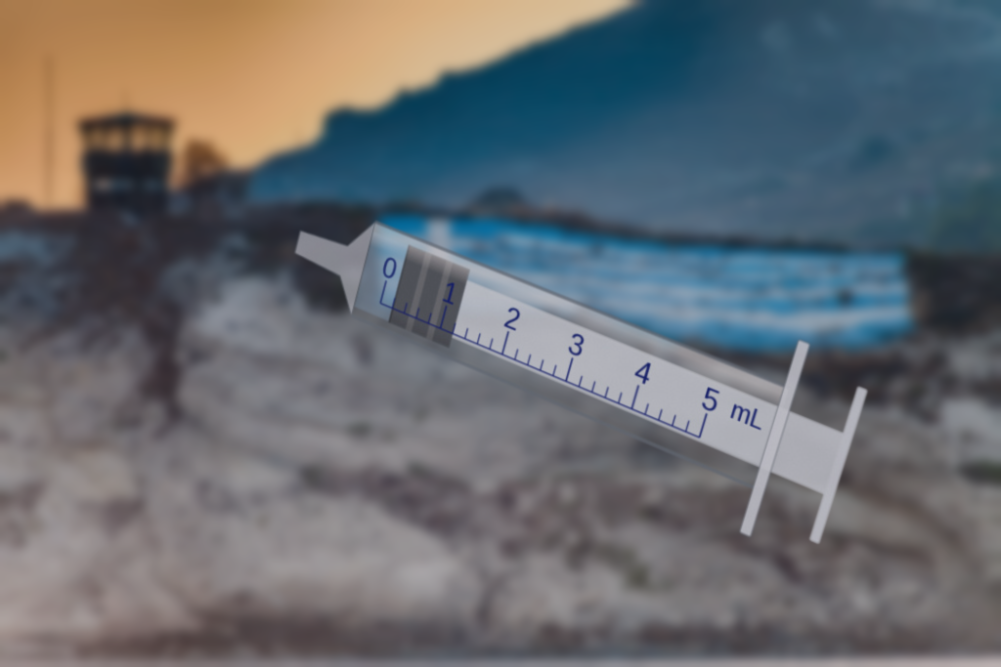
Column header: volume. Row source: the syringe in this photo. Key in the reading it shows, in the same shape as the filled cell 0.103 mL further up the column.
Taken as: 0.2 mL
